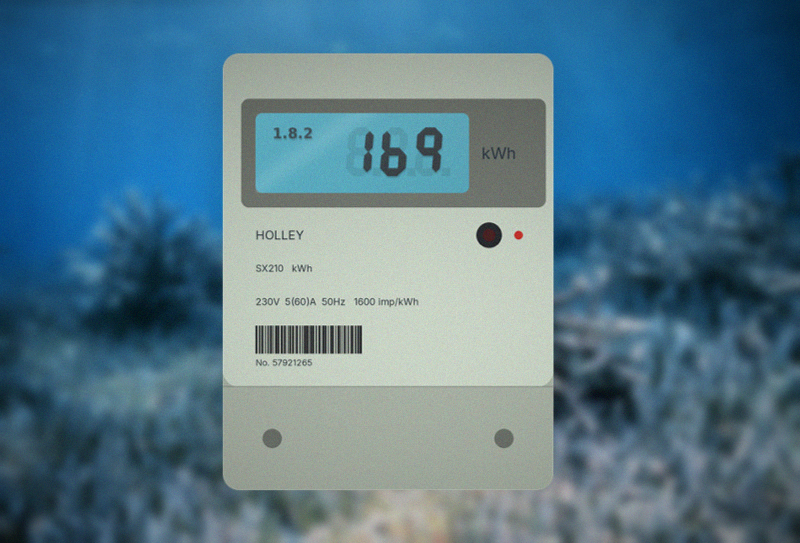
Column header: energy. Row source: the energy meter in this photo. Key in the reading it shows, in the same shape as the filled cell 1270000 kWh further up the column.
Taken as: 169 kWh
